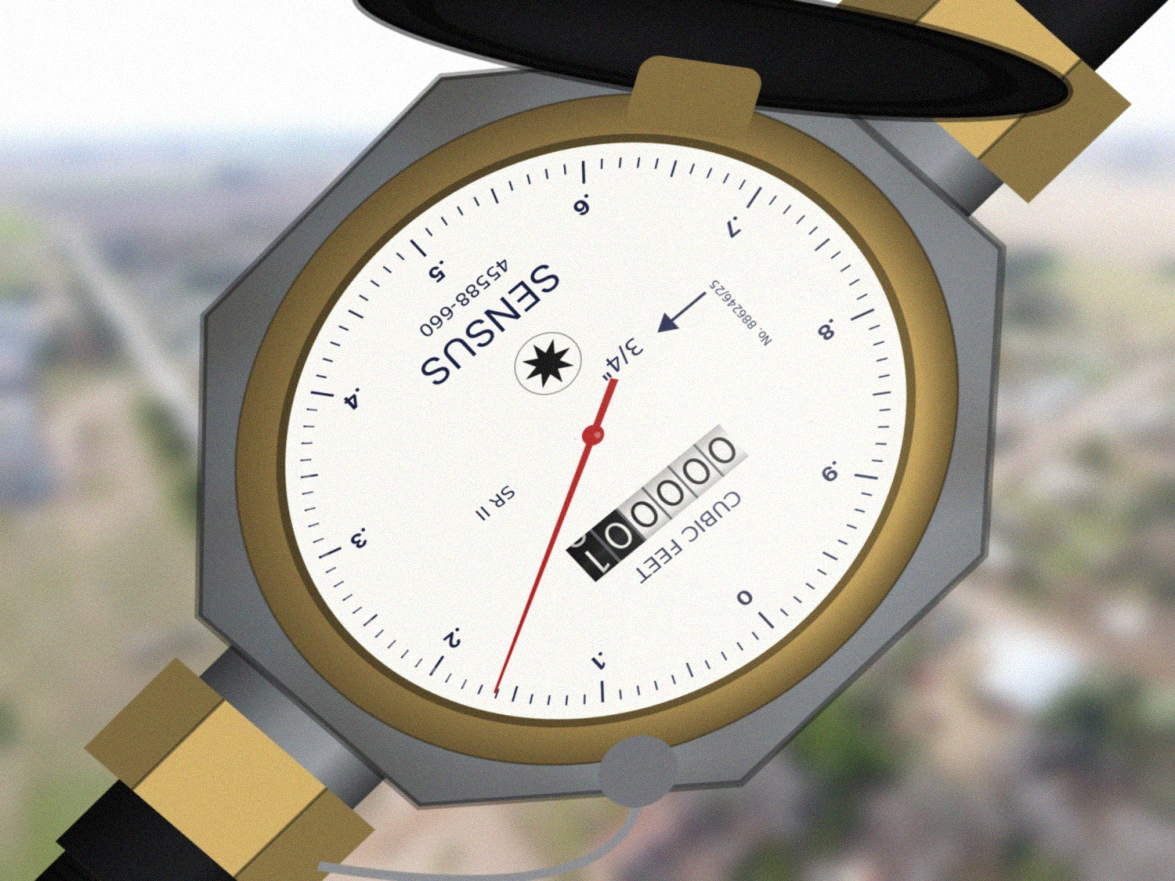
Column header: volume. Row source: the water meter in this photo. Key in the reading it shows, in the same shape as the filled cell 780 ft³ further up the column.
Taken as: 1.16 ft³
